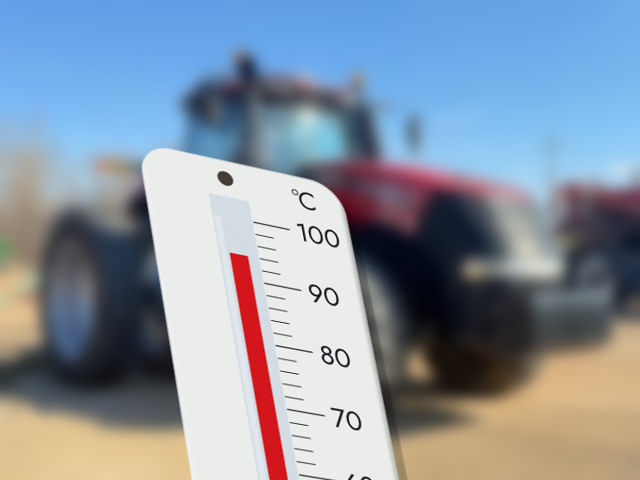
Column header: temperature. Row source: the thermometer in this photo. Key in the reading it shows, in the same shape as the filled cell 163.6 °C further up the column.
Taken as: 94 °C
